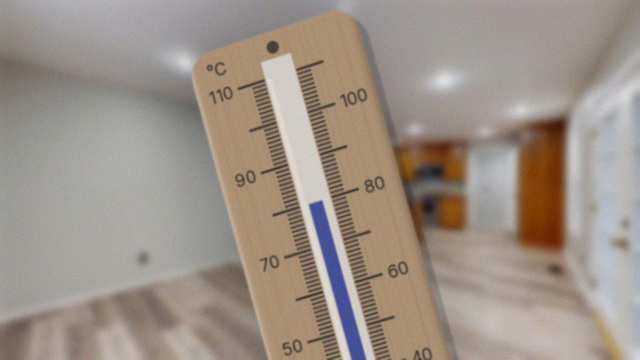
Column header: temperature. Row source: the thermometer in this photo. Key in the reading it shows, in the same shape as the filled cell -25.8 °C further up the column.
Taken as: 80 °C
